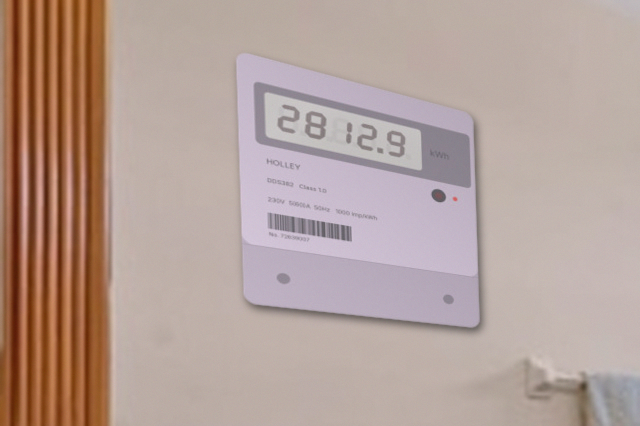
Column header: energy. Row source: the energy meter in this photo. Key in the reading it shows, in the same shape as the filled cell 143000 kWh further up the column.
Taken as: 2812.9 kWh
